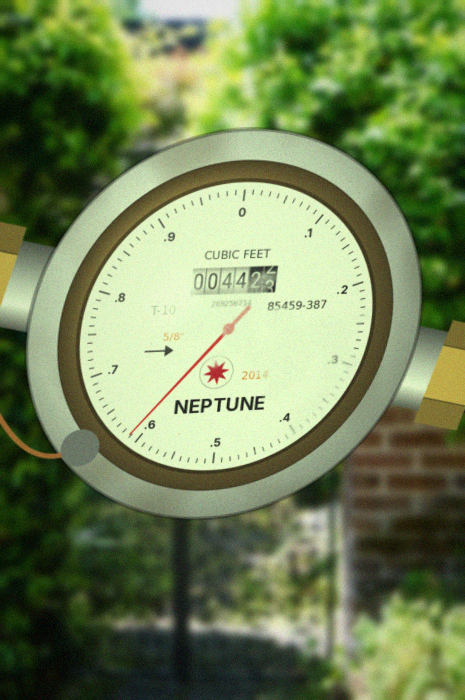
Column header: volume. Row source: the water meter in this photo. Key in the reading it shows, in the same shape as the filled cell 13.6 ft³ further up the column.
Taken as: 4422.61 ft³
